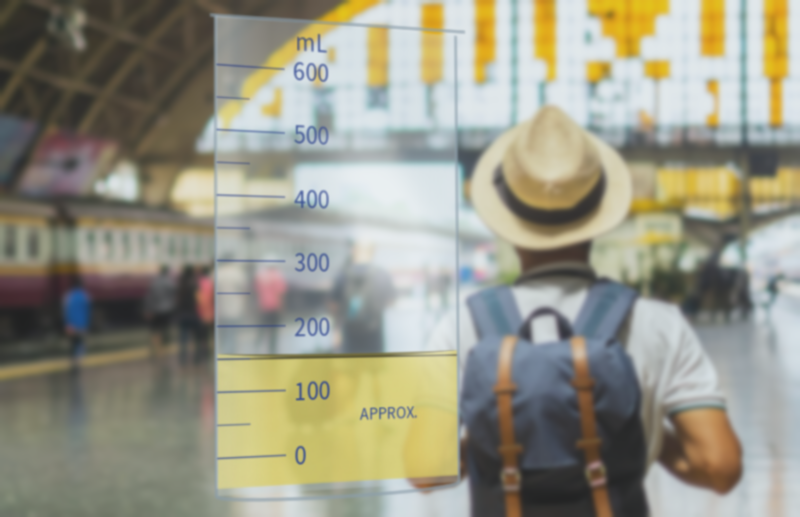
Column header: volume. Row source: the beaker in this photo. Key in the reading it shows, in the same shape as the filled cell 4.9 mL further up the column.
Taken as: 150 mL
